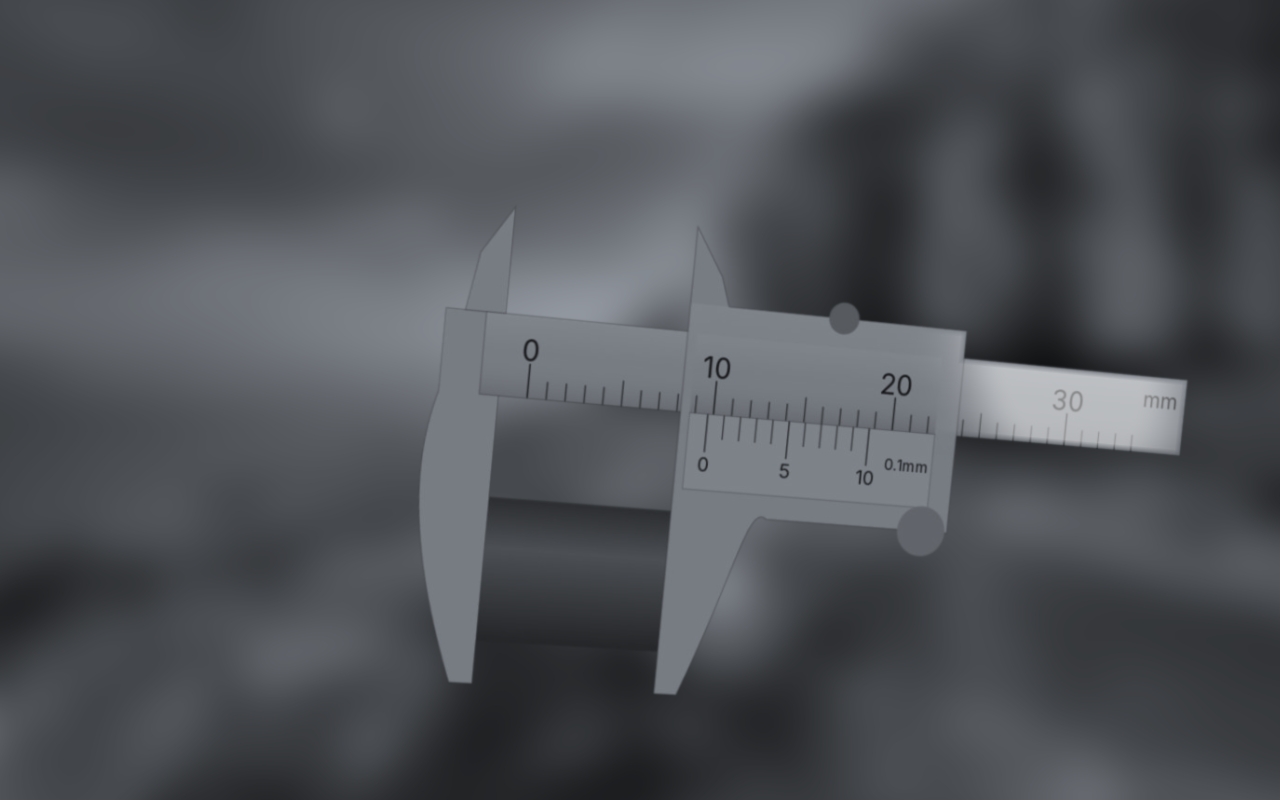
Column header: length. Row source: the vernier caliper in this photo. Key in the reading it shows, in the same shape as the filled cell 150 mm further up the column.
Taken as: 9.7 mm
